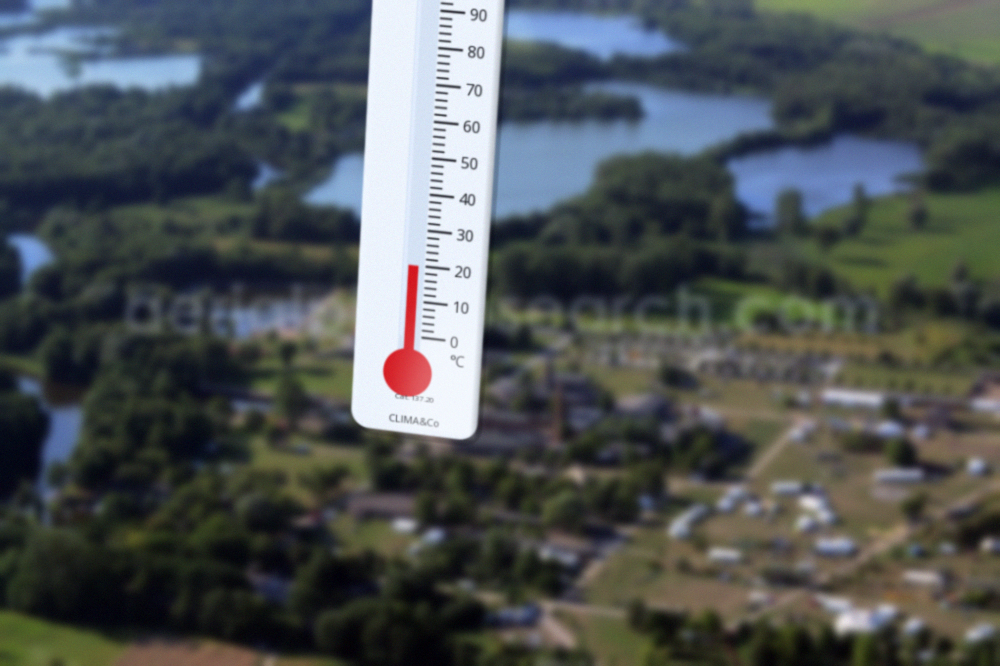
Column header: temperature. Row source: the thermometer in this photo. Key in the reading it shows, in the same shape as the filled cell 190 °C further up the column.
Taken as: 20 °C
